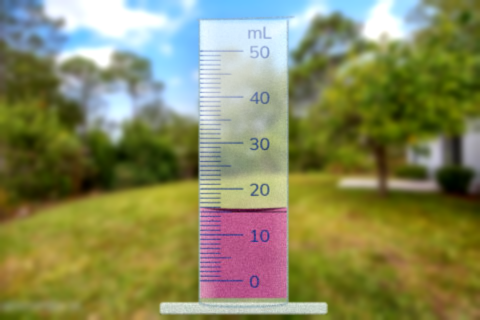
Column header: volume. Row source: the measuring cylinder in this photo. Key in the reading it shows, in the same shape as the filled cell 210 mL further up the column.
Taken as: 15 mL
